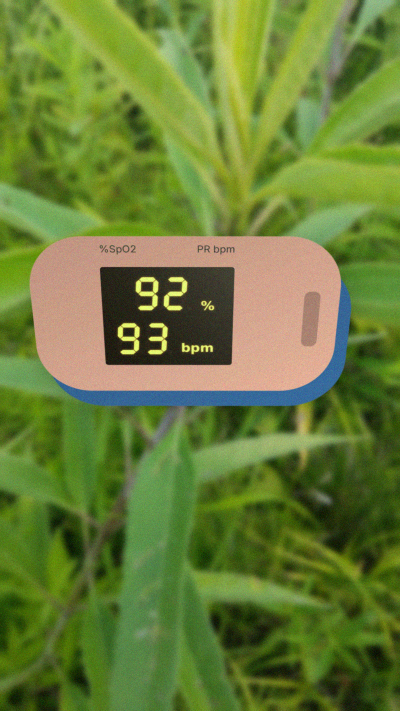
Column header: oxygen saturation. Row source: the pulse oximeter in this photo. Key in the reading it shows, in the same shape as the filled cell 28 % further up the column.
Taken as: 92 %
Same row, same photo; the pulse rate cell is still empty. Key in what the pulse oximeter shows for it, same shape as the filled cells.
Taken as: 93 bpm
